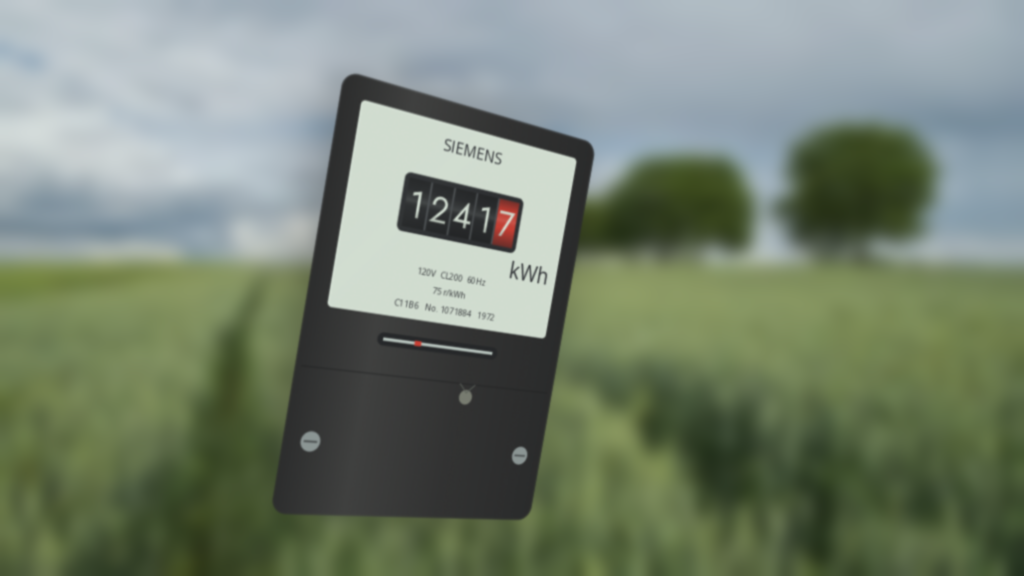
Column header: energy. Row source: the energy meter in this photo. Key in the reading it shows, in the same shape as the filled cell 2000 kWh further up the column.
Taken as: 1241.7 kWh
